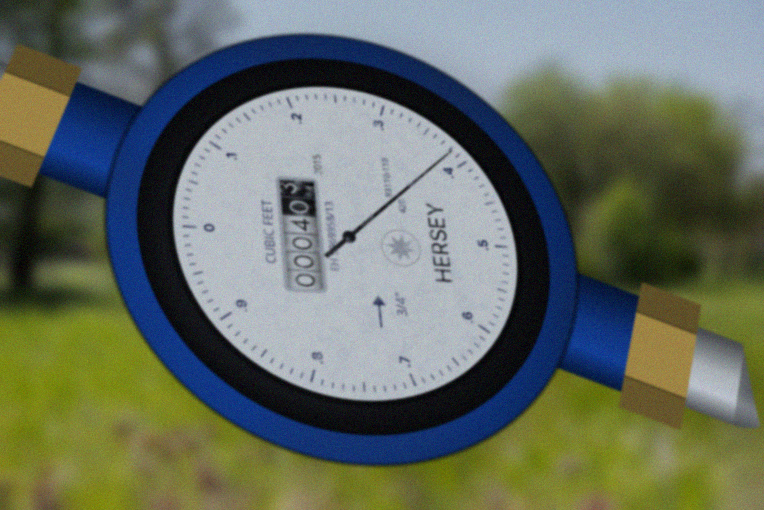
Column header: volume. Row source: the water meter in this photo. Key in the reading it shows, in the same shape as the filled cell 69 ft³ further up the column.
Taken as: 403.38 ft³
